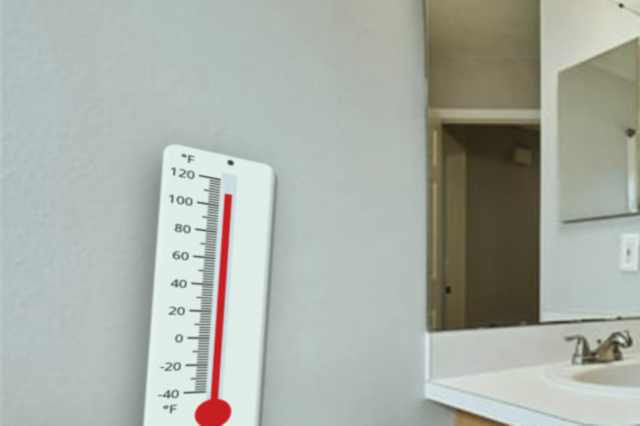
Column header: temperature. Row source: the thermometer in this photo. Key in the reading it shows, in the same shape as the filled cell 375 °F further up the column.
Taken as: 110 °F
